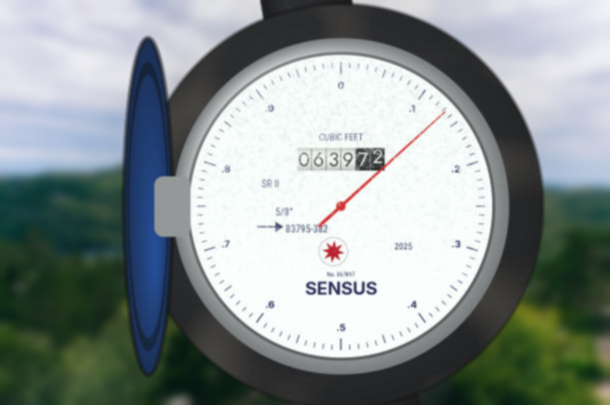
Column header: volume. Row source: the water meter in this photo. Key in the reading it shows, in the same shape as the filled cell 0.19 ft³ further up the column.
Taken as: 63972.13 ft³
